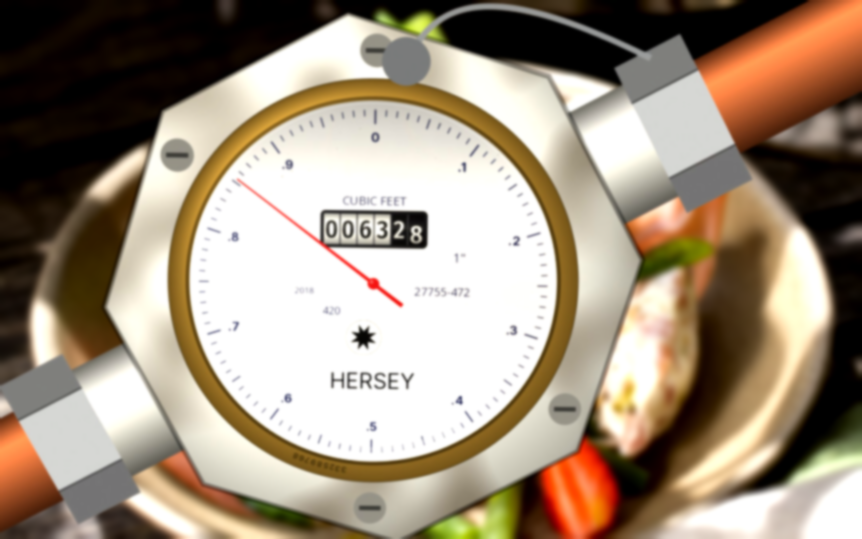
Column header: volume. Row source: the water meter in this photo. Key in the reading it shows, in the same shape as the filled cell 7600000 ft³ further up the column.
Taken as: 6327.85 ft³
